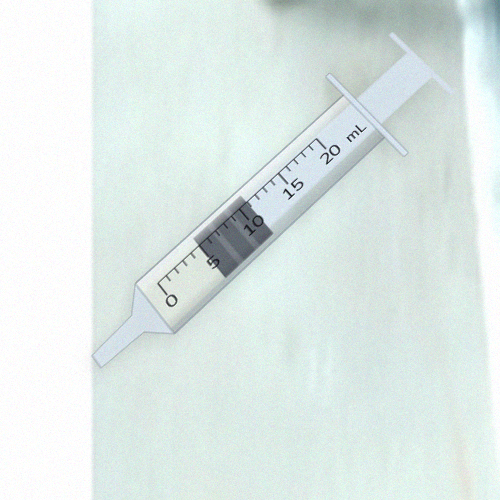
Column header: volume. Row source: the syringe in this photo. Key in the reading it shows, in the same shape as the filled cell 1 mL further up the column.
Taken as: 5 mL
